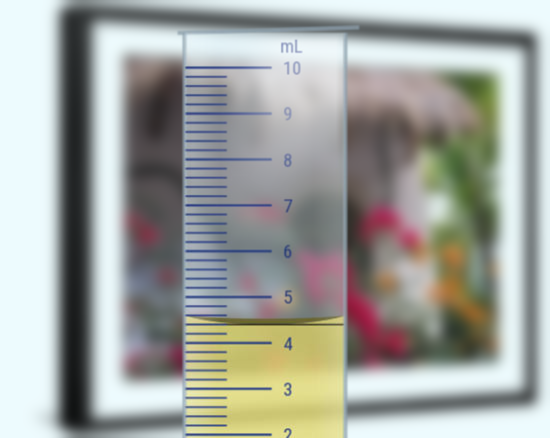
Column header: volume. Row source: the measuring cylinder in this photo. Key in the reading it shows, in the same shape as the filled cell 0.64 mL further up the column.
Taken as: 4.4 mL
